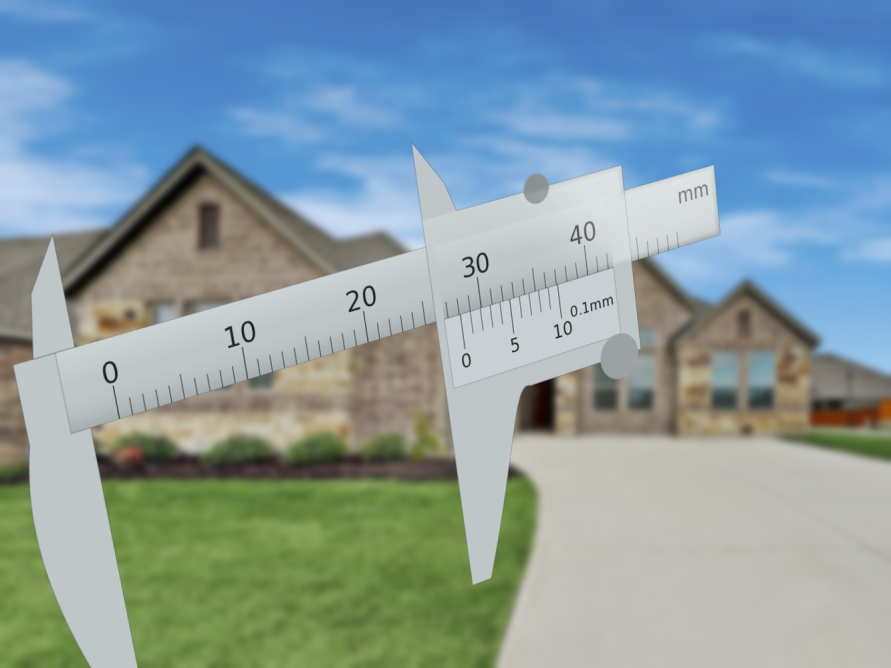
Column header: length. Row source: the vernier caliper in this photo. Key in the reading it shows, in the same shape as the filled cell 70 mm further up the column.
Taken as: 28.1 mm
